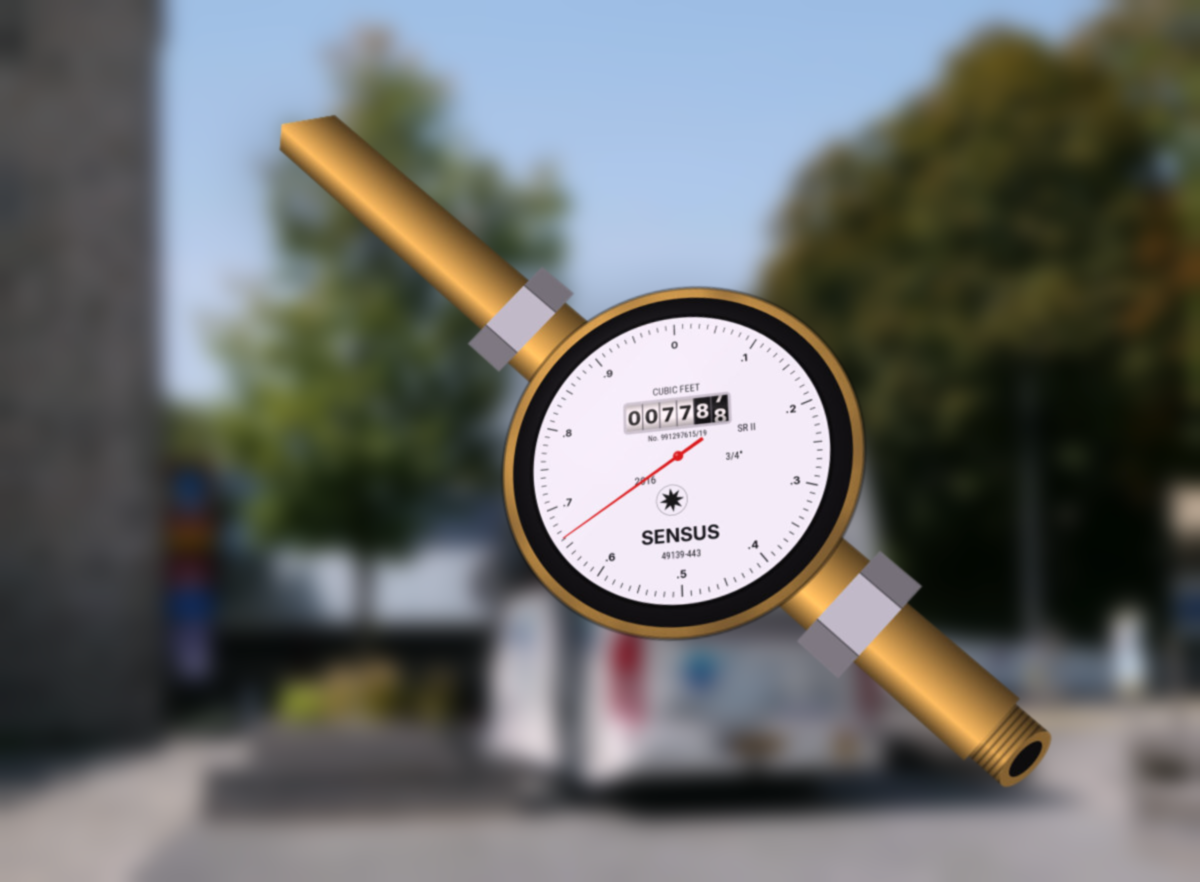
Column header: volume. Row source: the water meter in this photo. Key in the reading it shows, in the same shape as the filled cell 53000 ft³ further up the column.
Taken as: 7787.66 ft³
